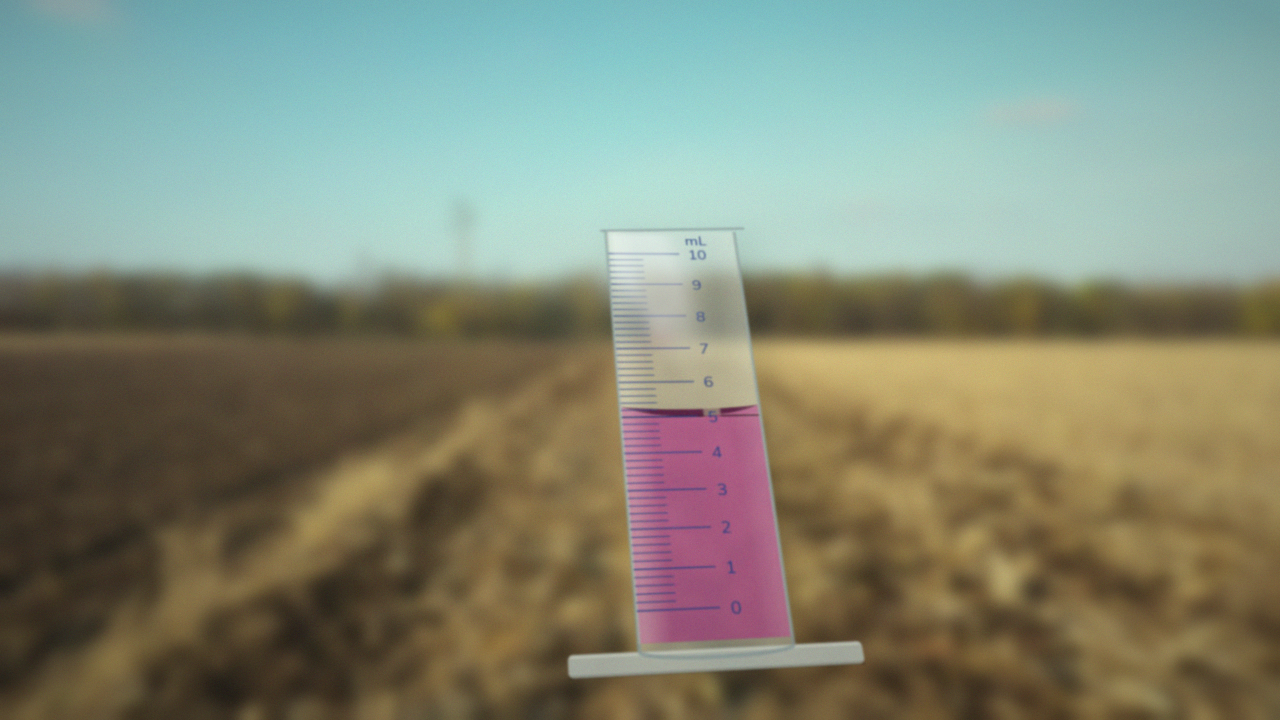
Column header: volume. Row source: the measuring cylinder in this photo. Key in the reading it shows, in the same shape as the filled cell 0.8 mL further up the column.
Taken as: 5 mL
